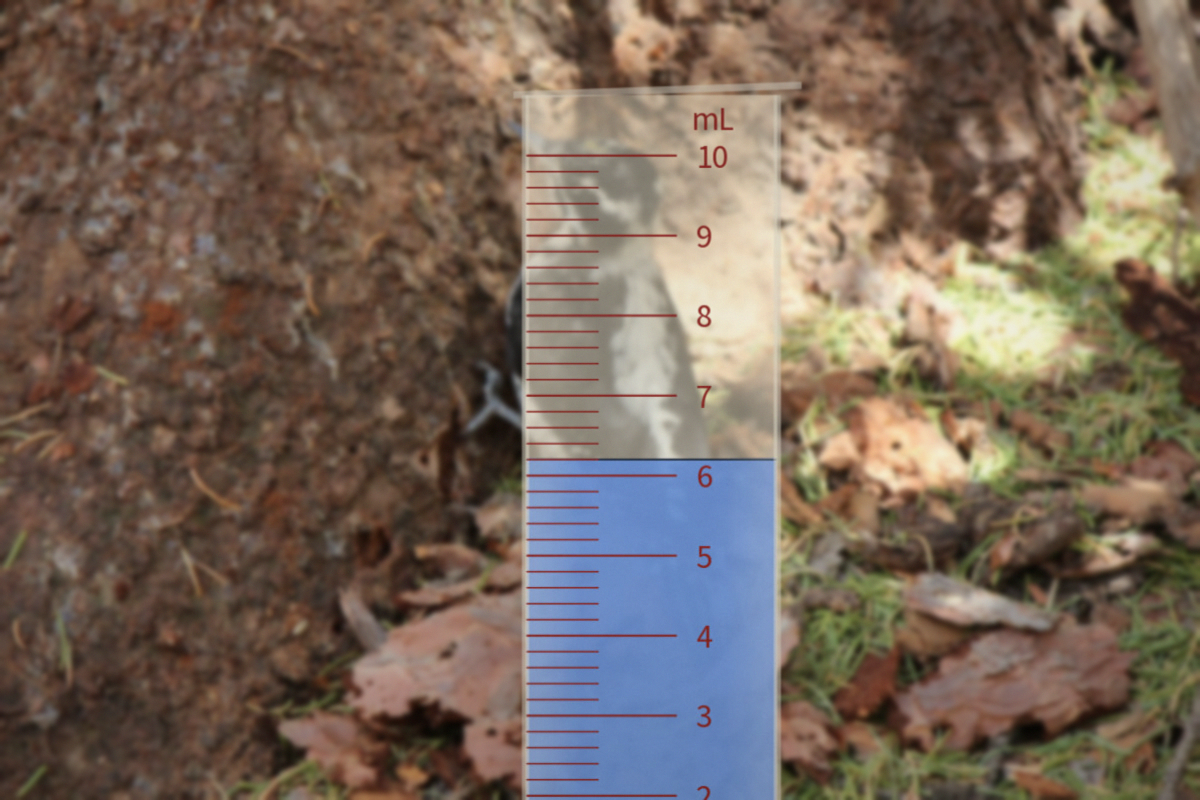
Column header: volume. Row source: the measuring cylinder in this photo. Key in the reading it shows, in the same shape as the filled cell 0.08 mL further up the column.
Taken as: 6.2 mL
